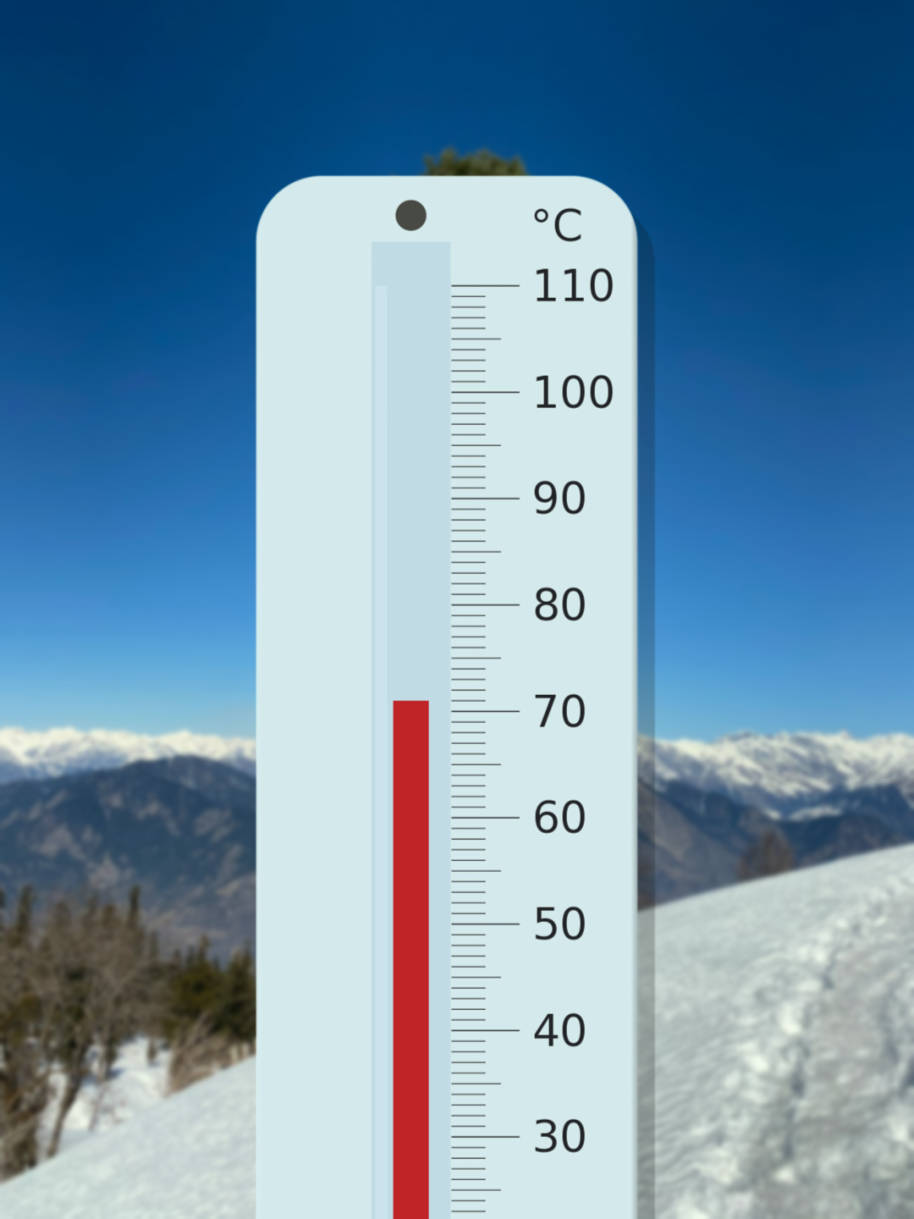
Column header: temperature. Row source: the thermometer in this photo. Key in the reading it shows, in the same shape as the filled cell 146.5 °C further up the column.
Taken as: 71 °C
